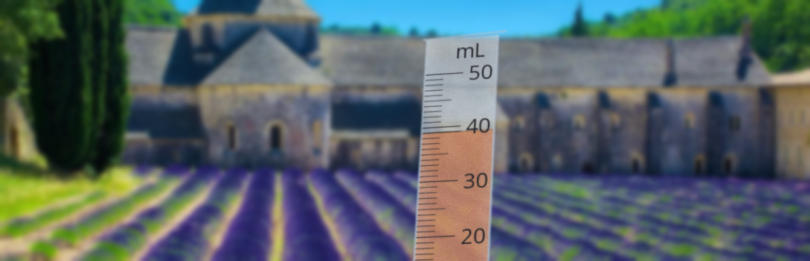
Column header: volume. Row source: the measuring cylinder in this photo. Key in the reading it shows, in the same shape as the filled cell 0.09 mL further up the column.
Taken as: 39 mL
